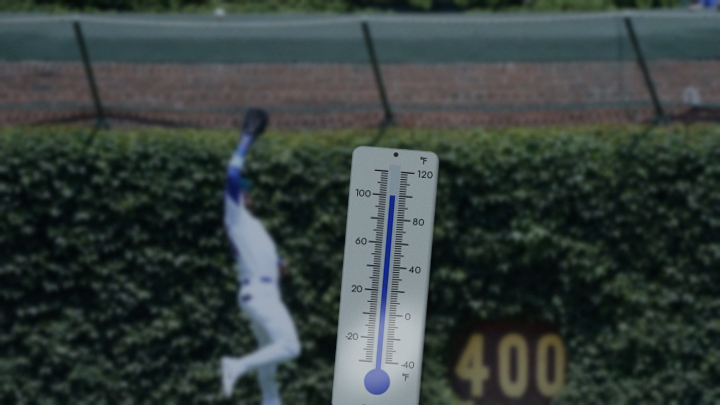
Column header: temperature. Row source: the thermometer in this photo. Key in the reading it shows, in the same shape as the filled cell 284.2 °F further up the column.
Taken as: 100 °F
